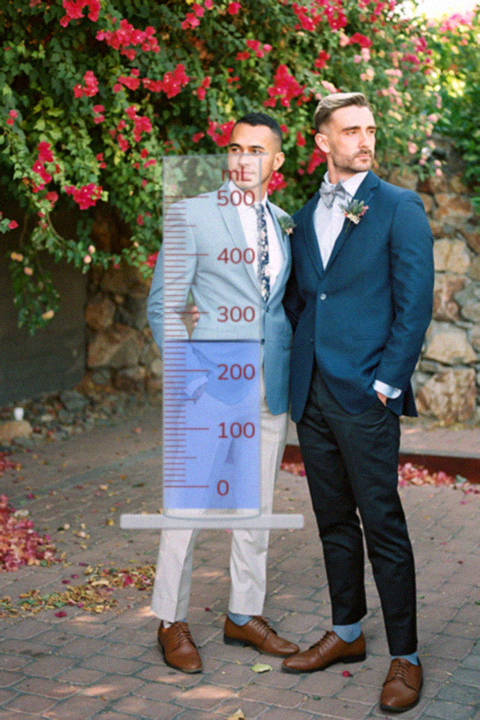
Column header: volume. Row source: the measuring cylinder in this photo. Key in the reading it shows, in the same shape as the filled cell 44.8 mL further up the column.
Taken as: 250 mL
